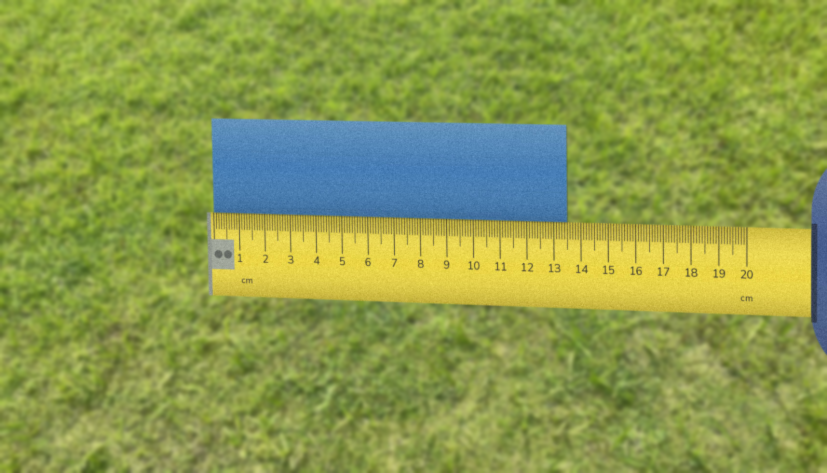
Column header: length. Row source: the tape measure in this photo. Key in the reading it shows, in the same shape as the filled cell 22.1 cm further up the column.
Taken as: 13.5 cm
